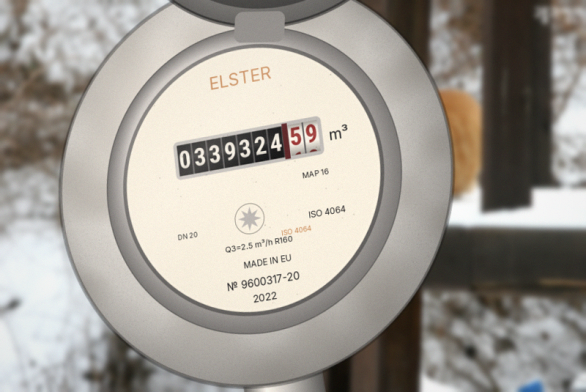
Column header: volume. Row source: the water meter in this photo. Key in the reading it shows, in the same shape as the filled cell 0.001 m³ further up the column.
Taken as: 339324.59 m³
